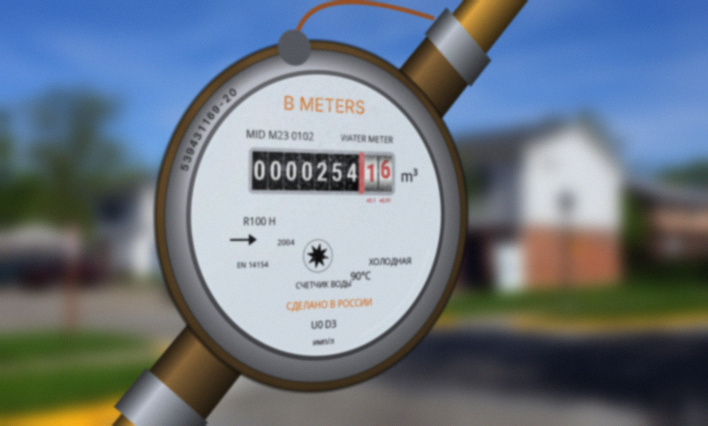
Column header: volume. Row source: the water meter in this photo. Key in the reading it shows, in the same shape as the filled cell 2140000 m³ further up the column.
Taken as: 254.16 m³
